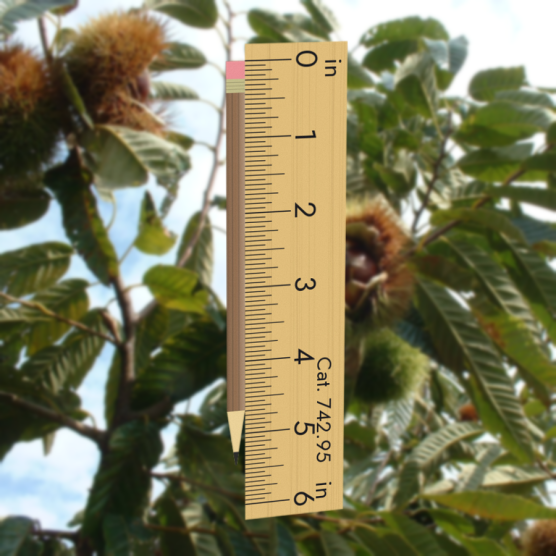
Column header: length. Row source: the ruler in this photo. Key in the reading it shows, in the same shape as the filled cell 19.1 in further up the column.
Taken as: 5.4375 in
